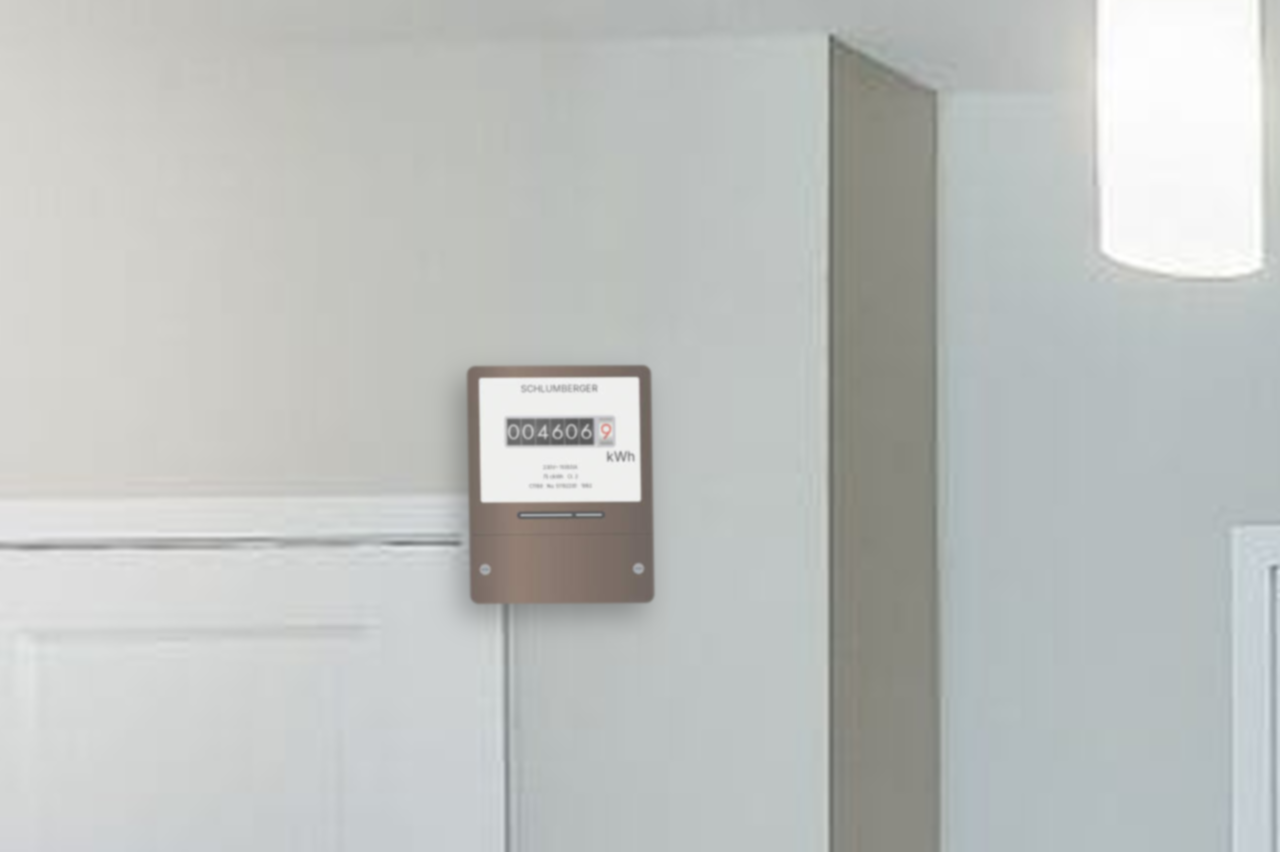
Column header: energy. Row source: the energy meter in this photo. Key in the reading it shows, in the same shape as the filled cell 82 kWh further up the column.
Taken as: 4606.9 kWh
